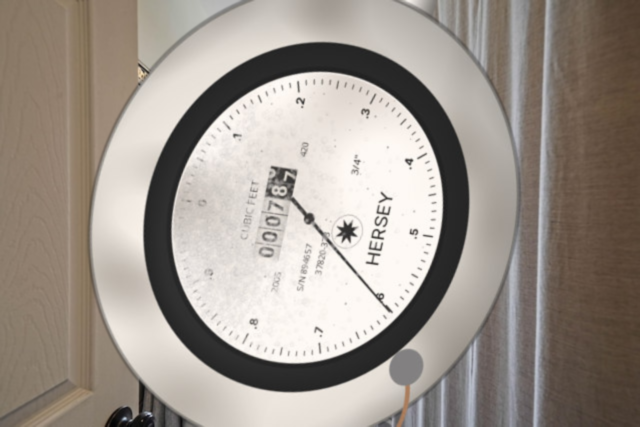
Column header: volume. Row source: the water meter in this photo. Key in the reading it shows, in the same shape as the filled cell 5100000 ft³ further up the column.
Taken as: 786.60 ft³
